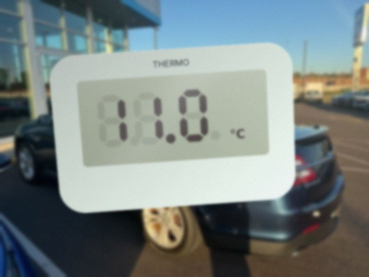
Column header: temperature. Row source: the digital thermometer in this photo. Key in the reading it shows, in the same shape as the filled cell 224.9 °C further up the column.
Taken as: 11.0 °C
